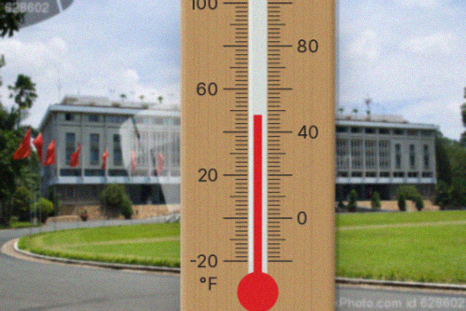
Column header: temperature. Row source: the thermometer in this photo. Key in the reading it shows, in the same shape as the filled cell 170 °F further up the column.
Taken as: 48 °F
